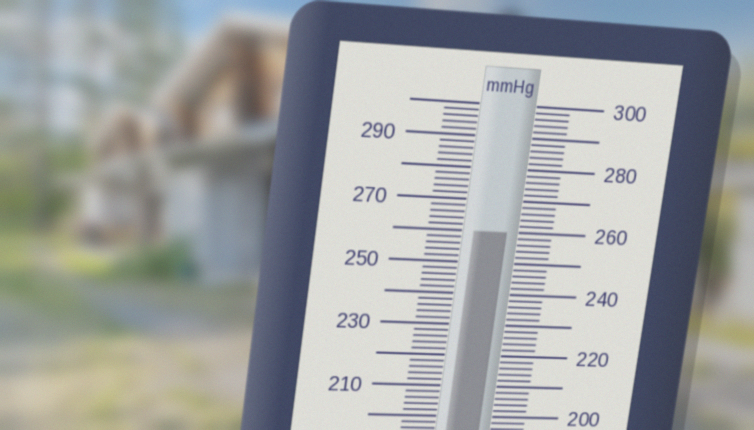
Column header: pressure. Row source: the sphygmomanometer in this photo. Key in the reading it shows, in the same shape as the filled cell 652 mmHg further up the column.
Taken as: 260 mmHg
